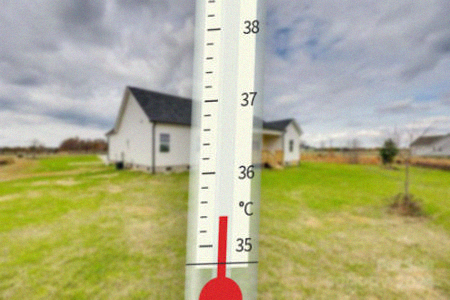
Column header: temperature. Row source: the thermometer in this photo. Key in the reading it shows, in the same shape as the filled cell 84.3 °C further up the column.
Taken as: 35.4 °C
